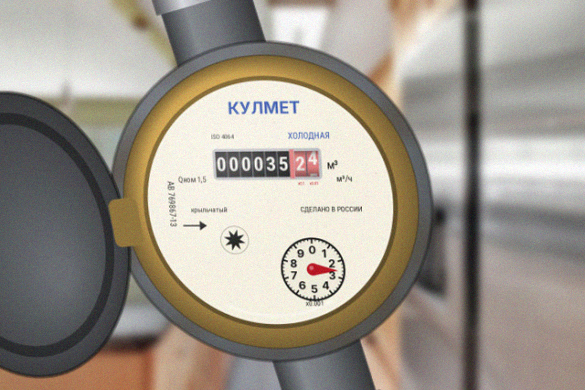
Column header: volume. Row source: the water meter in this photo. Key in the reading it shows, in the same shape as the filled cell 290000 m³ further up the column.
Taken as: 35.242 m³
